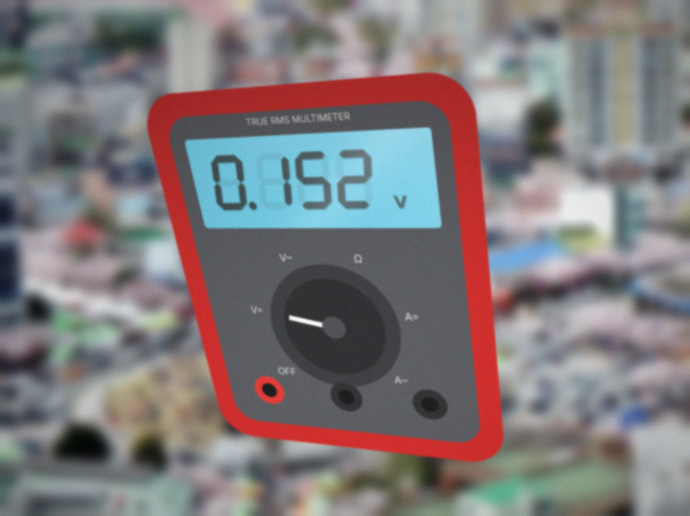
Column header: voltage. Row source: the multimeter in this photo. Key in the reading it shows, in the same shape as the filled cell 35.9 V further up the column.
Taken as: 0.152 V
